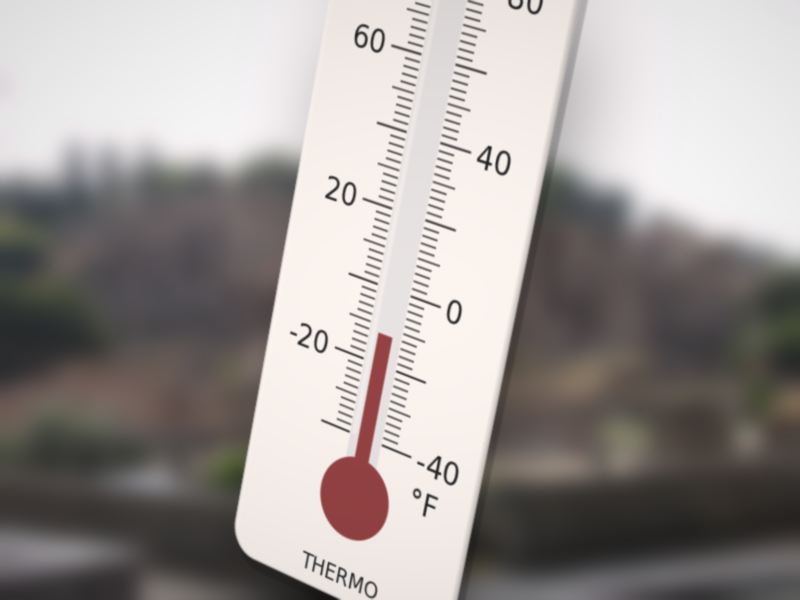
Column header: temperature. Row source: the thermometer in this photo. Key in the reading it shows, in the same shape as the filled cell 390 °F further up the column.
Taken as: -12 °F
